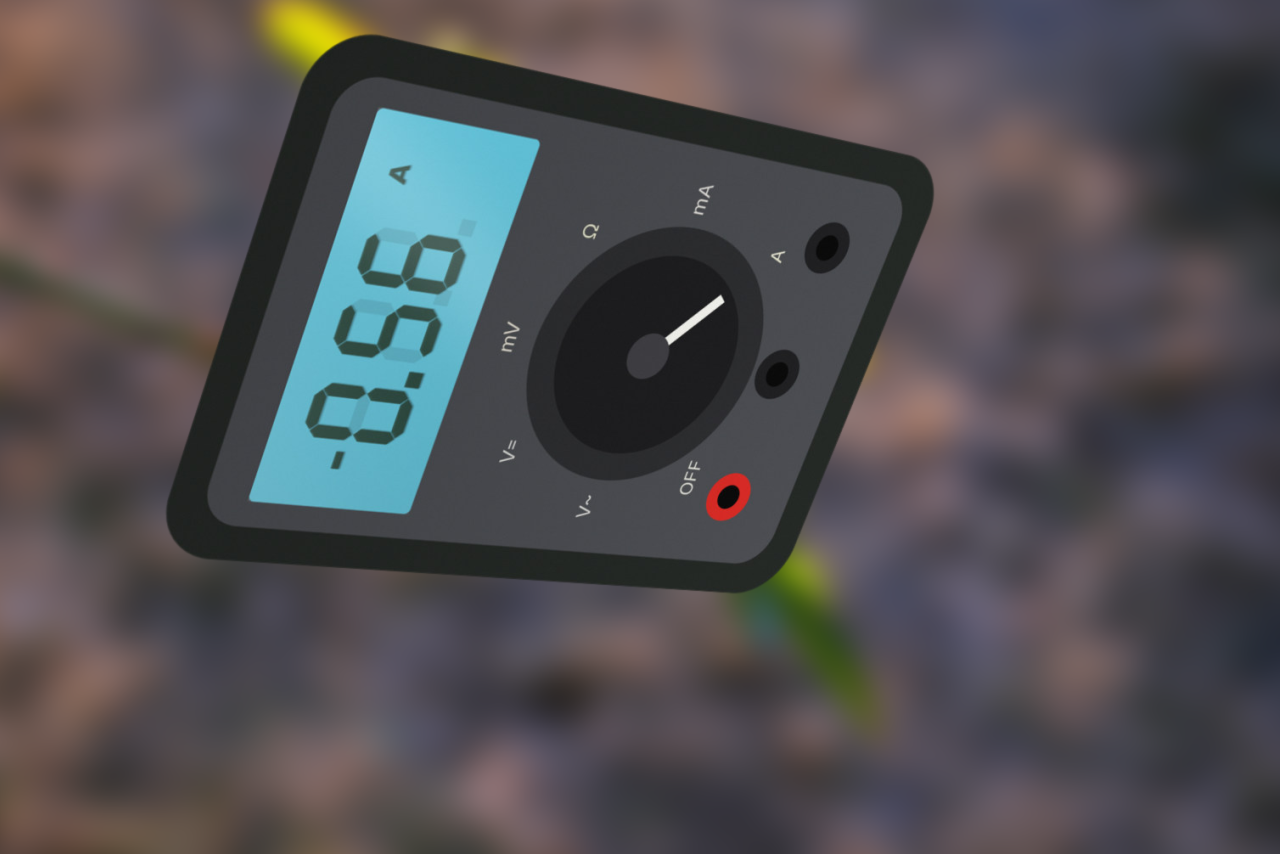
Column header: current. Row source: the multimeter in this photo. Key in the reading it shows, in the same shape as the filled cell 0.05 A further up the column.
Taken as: -0.56 A
